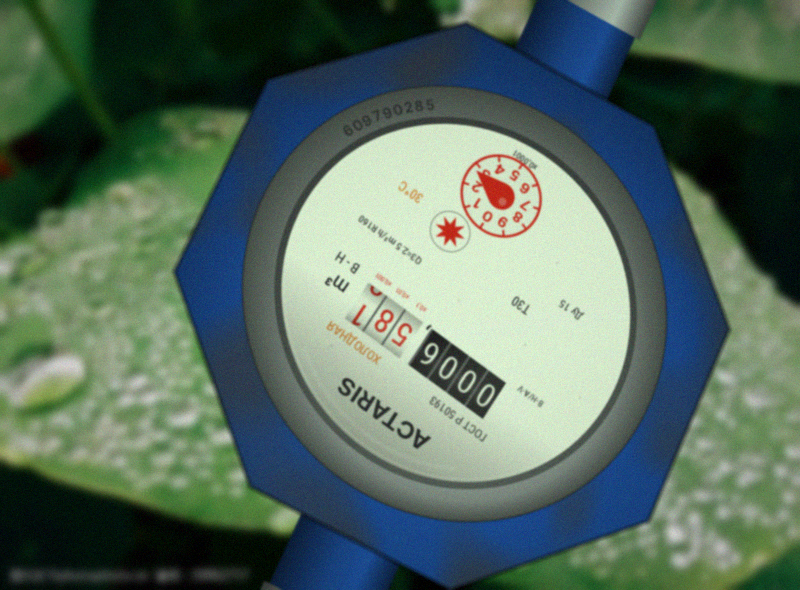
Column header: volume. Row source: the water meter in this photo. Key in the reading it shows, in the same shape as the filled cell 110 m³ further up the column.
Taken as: 6.5812 m³
